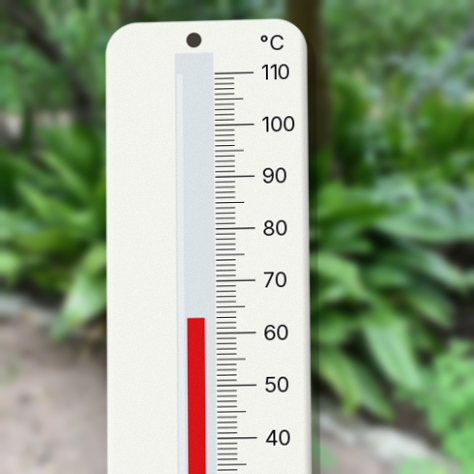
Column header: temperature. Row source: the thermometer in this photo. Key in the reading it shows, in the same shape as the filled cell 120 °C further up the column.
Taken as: 63 °C
